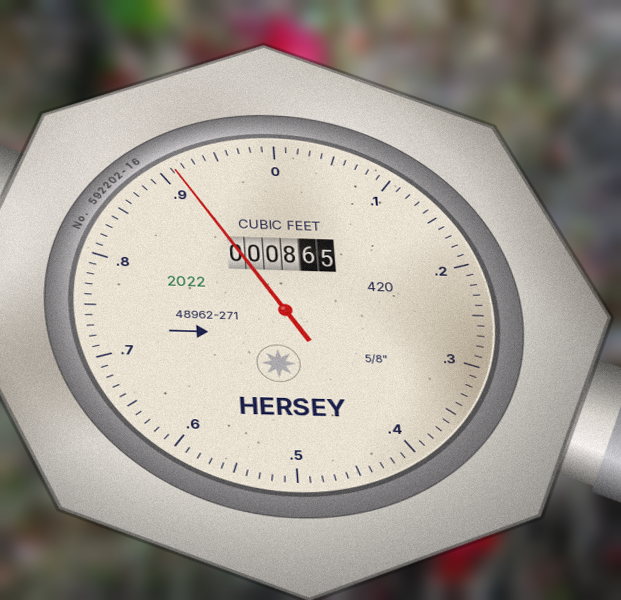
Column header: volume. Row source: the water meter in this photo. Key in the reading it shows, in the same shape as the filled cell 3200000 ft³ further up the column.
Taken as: 864.91 ft³
